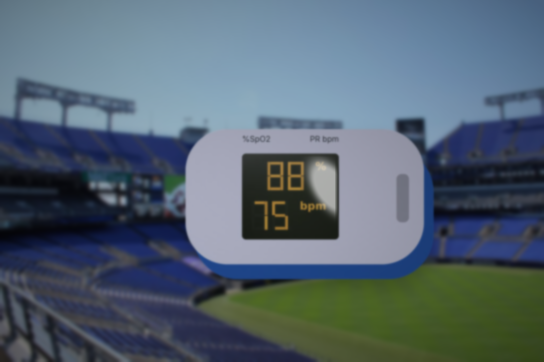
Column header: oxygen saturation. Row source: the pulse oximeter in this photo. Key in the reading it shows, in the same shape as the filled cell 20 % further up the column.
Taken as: 88 %
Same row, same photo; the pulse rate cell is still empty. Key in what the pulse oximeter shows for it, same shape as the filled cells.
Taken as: 75 bpm
